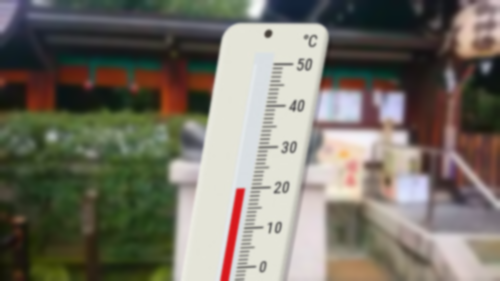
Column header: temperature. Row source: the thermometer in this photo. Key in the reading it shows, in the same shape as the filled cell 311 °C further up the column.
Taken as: 20 °C
